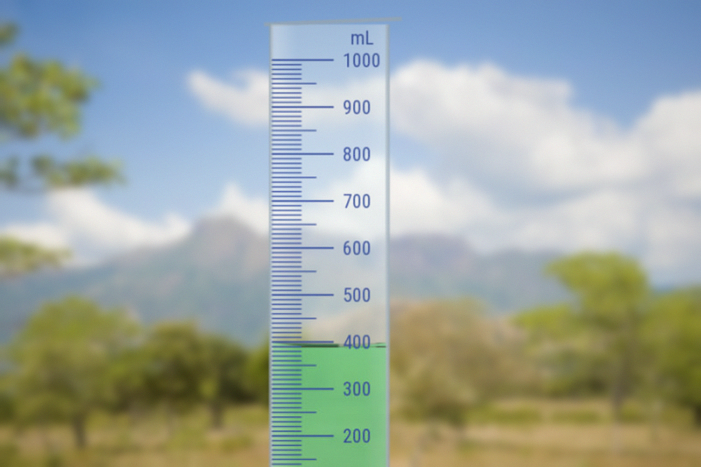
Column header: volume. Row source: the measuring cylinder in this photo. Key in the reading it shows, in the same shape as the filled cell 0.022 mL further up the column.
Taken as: 390 mL
